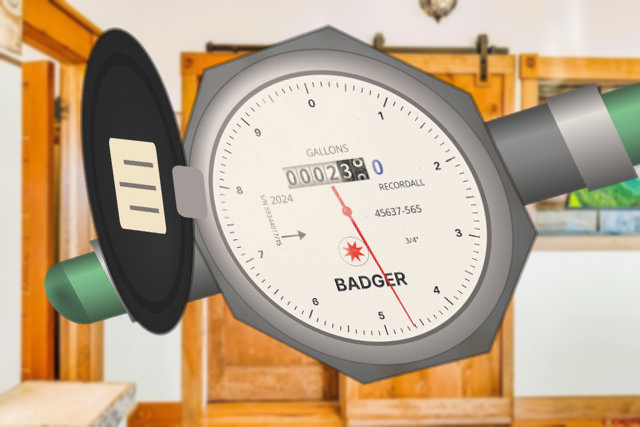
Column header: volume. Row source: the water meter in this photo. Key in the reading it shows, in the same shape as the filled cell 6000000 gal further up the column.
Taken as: 2384.6 gal
